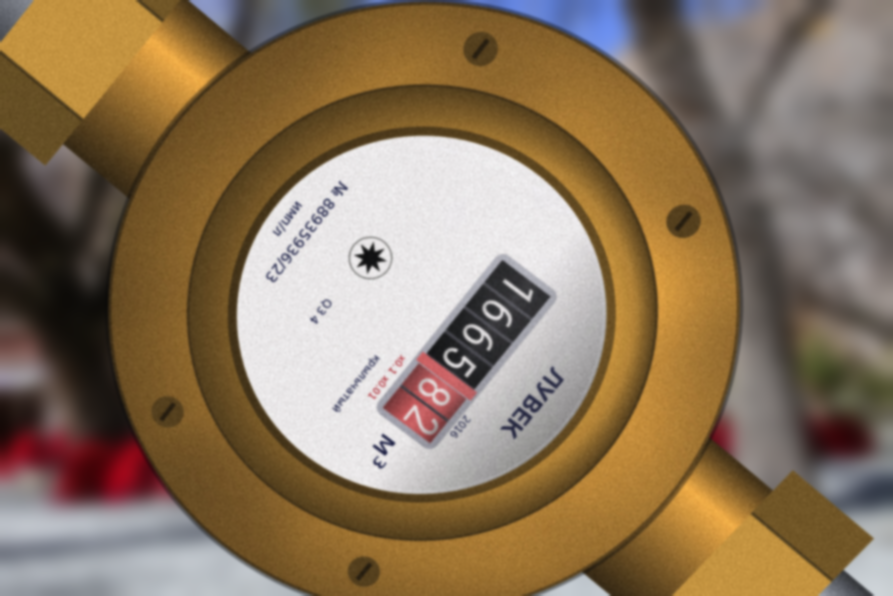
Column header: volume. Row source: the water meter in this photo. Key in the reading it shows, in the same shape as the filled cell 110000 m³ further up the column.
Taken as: 1665.82 m³
